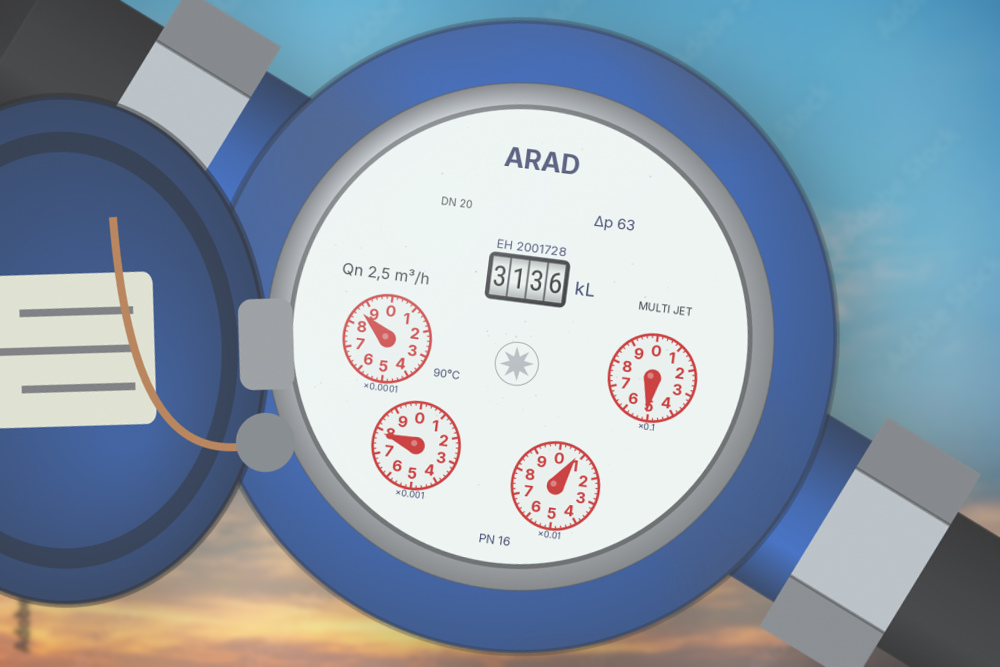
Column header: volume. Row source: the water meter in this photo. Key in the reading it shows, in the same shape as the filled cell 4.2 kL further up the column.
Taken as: 3136.5078 kL
